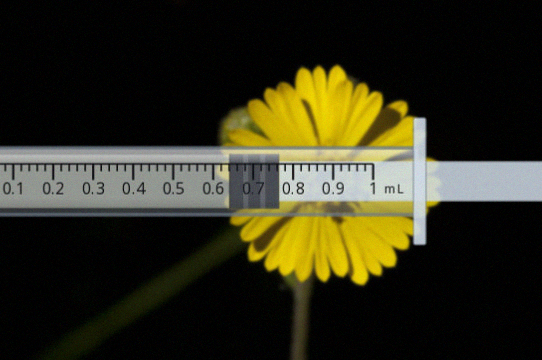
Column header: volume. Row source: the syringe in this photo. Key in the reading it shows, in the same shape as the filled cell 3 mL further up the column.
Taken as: 0.64 mL
